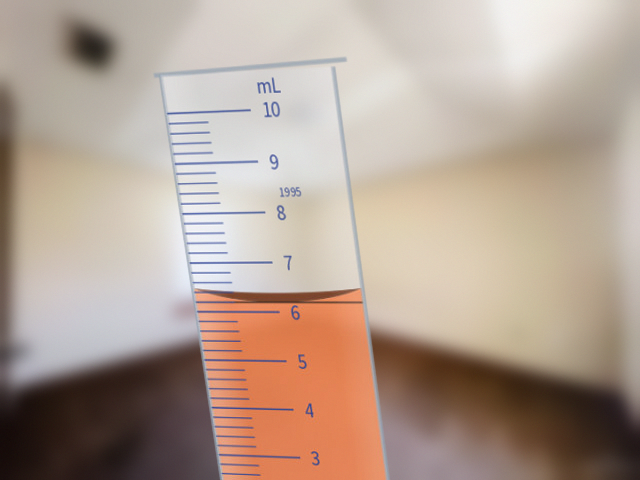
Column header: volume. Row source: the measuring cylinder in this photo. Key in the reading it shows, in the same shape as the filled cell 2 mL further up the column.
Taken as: 6.2 mL
